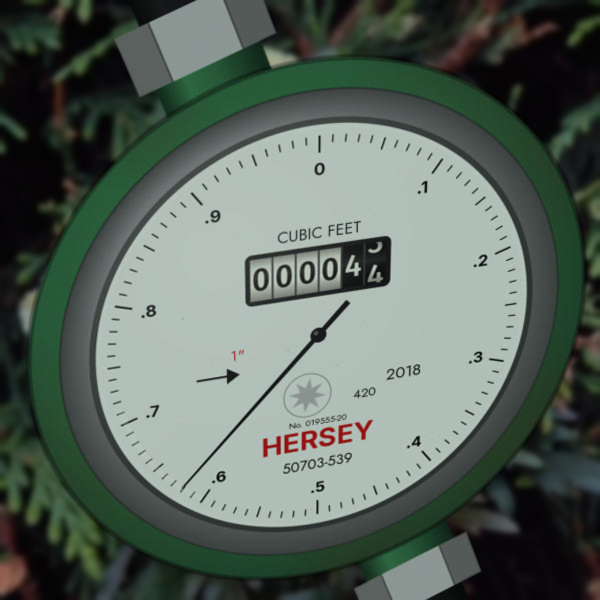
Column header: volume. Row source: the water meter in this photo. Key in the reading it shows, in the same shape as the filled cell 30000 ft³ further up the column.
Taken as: 43.62 ft³
